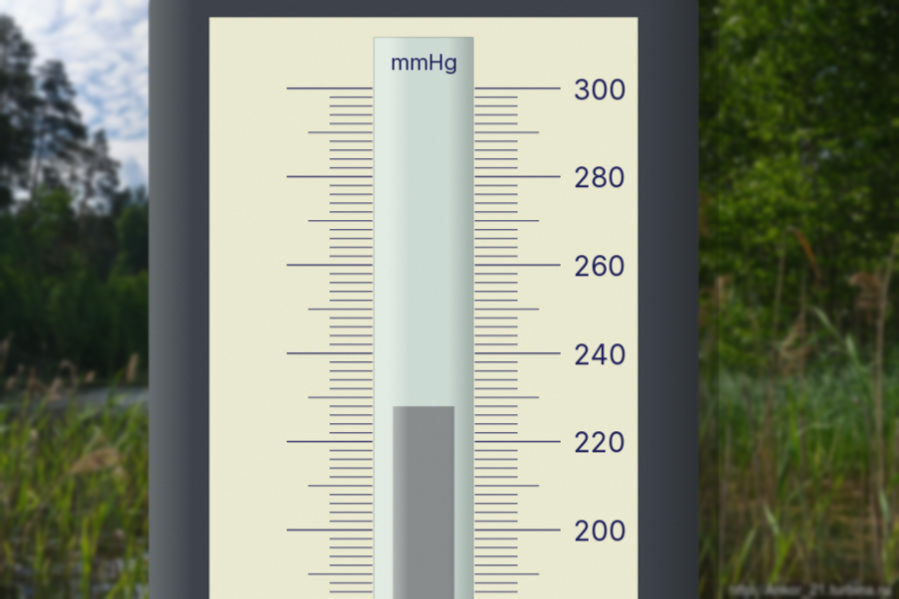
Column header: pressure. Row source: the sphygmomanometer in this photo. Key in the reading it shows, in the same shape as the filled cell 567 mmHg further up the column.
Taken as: 228 mmHg
